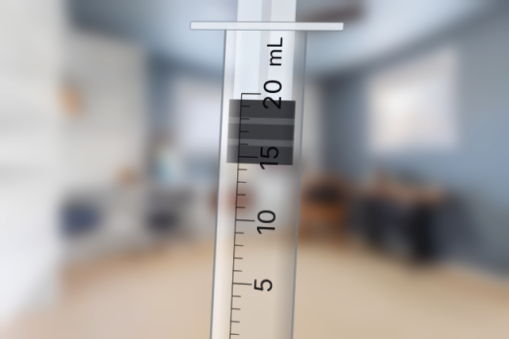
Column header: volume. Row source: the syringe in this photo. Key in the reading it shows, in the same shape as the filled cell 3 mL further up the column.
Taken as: 14.5 mL
